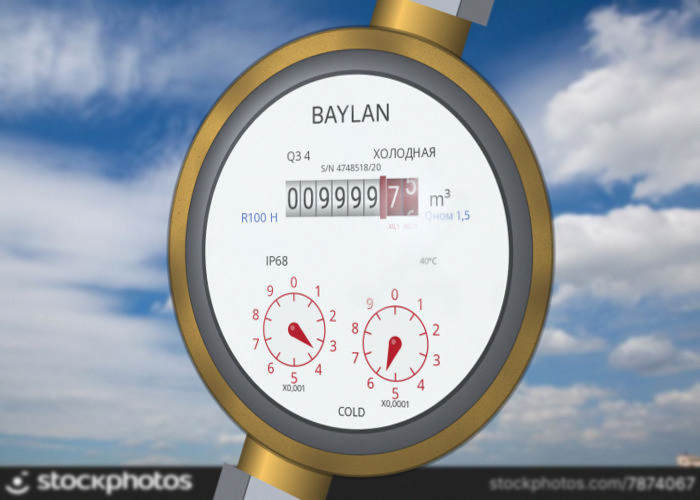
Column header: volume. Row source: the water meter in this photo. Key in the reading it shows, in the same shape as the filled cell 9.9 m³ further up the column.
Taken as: 9999.7535 m³
